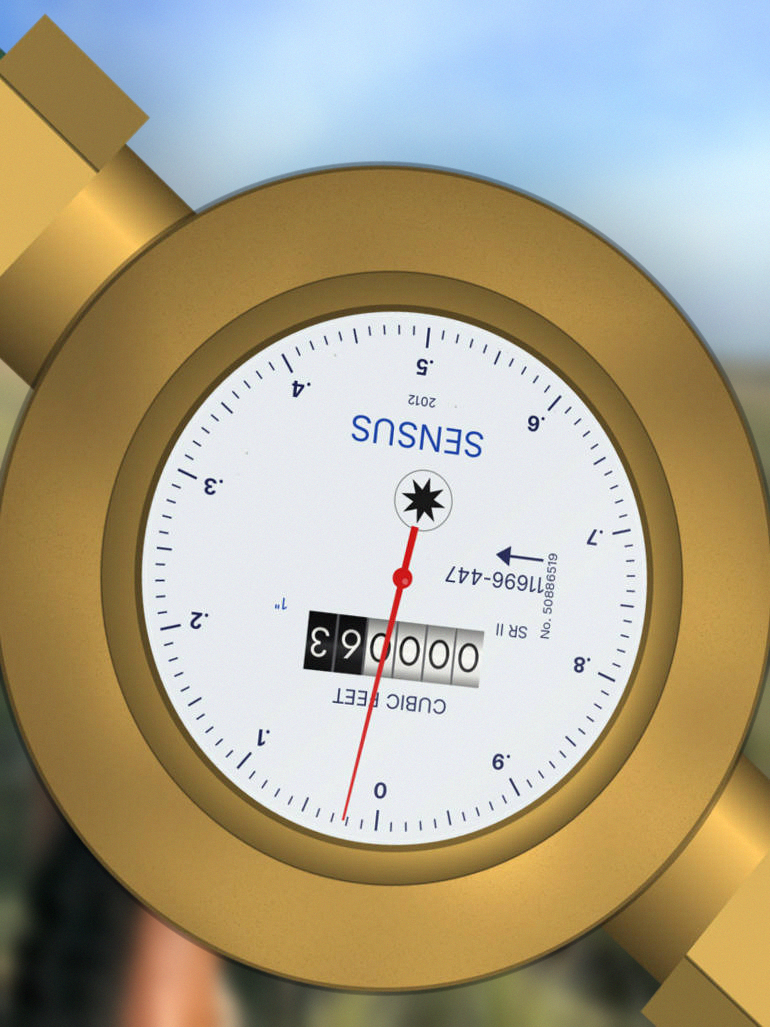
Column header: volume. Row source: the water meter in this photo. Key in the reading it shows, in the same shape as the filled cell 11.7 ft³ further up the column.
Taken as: 63.02 ft³
